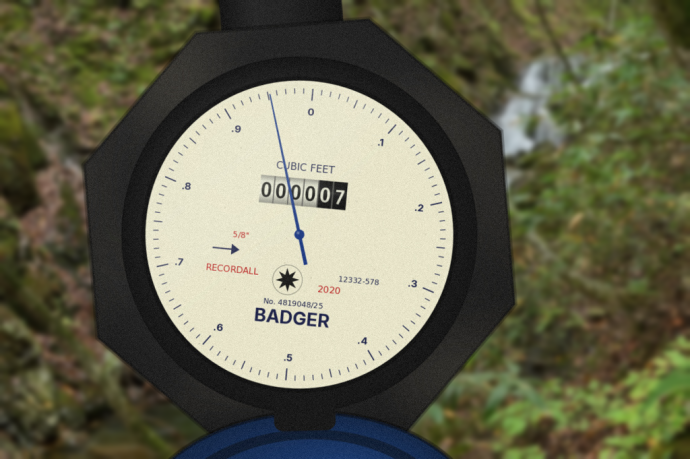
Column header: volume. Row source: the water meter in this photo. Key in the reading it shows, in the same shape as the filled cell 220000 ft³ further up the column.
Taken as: 6.95 ft³
